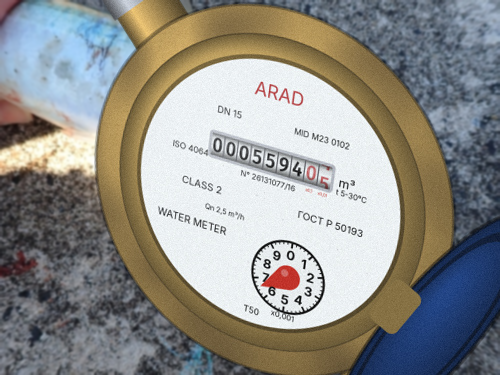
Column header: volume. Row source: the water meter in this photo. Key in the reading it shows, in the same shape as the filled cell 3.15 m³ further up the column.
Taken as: 5594.046 m³
